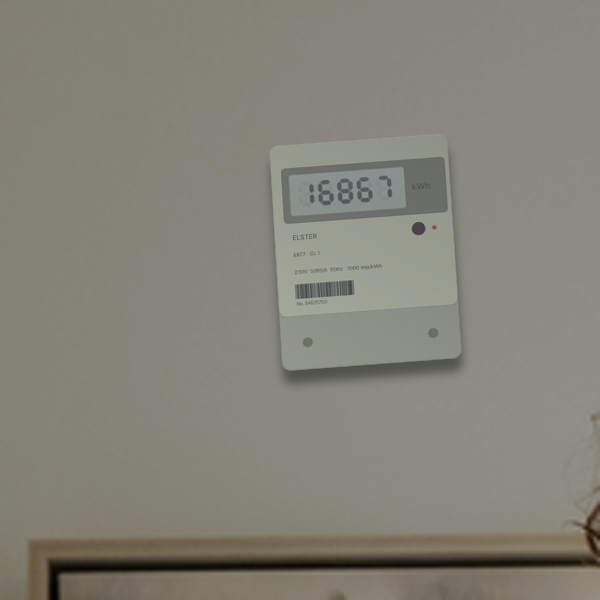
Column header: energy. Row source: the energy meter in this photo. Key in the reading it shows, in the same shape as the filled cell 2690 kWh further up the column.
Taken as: 16867 kWh
